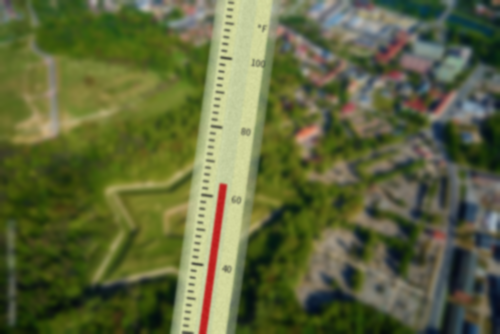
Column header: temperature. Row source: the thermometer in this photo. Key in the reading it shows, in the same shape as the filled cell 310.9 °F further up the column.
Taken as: 64 °F
